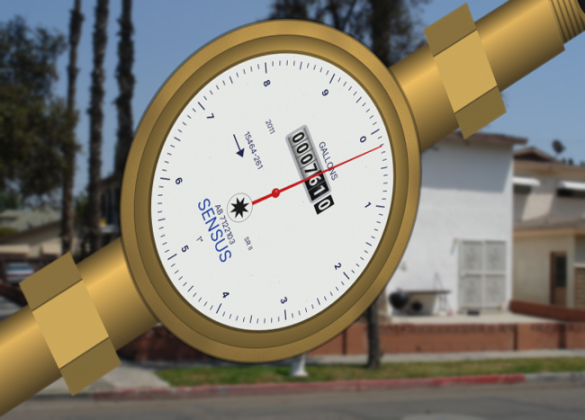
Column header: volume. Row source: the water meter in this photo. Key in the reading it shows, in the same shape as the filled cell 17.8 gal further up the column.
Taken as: 7610.2 gal
